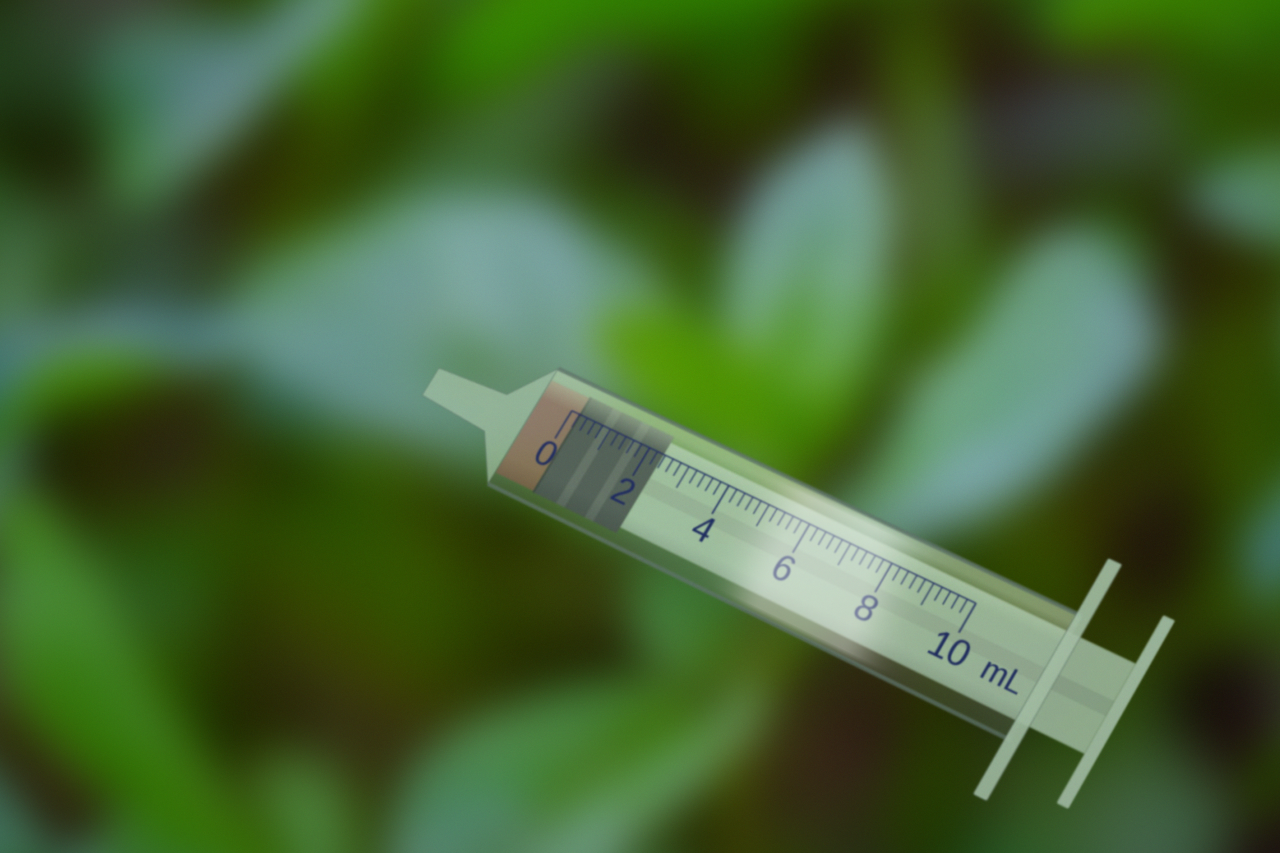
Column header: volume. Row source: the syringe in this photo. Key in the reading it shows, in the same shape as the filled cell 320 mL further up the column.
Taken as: 0.2 mL
